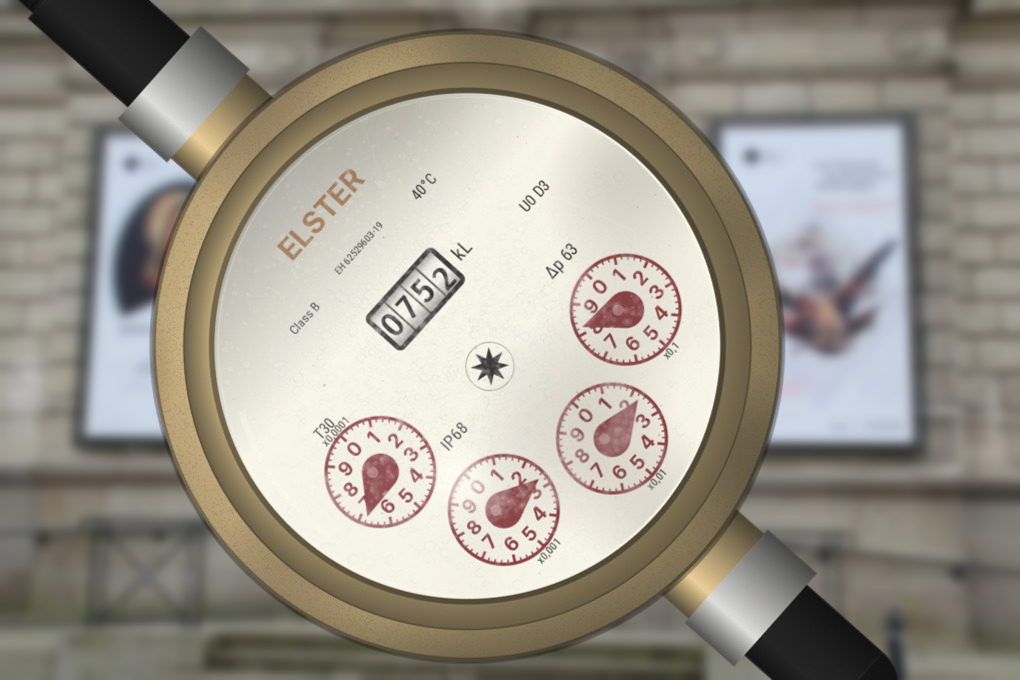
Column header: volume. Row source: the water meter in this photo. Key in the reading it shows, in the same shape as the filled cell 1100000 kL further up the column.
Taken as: 751.8226 kL
